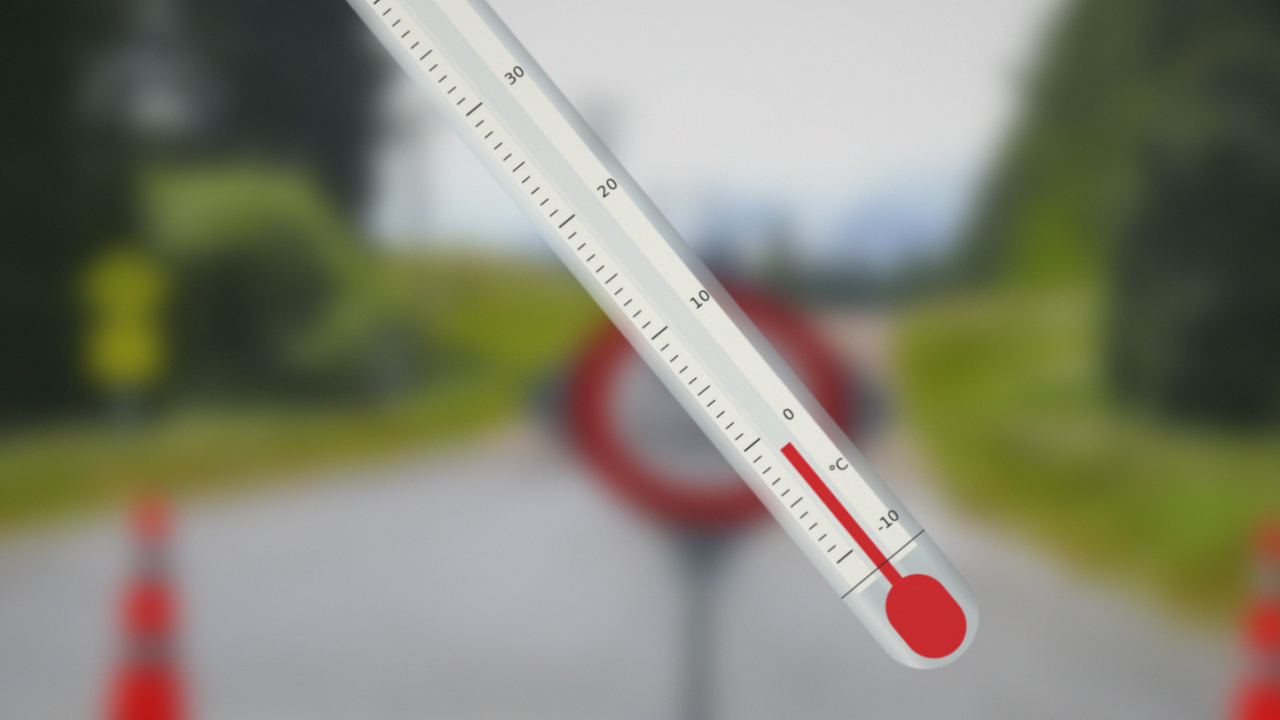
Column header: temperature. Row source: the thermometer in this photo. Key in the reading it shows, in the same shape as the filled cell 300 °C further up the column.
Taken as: -1.5 °C
